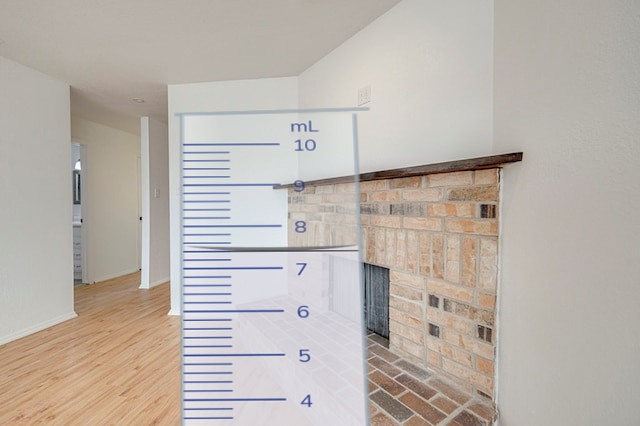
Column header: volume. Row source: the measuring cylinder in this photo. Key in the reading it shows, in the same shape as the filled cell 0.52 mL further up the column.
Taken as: 7.4 mL
